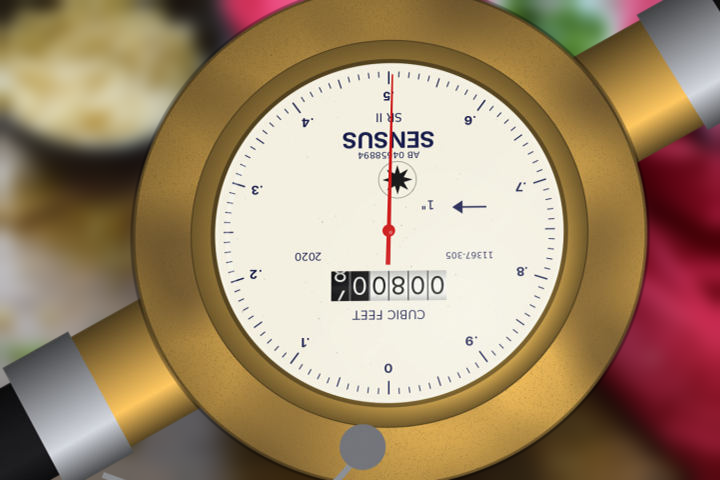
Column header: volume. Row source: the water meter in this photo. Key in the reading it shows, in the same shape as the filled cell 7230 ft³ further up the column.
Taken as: 8007.50 ft³
